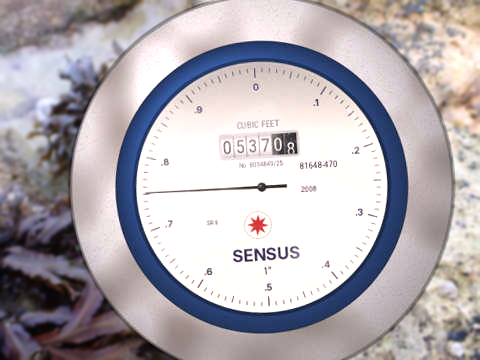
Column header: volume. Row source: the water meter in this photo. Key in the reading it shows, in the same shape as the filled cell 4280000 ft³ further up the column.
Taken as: 53707.75 ft³
